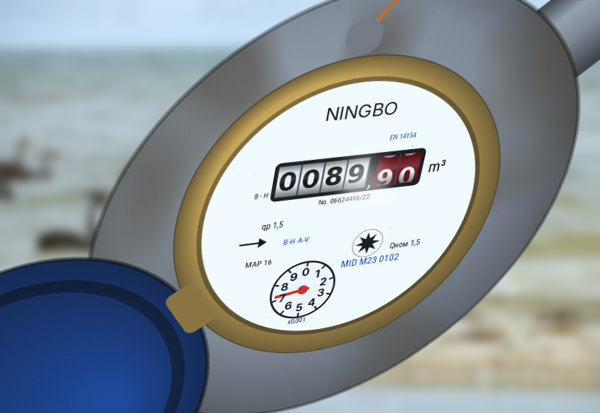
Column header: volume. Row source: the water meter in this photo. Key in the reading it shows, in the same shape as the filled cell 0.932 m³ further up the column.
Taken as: 89.897 m³
